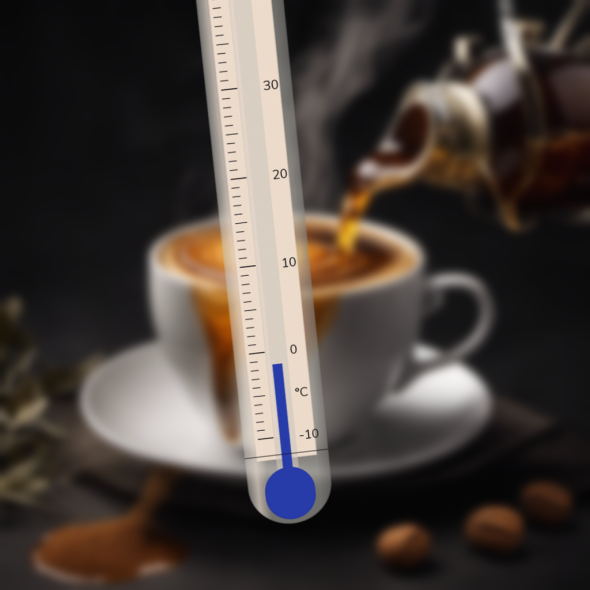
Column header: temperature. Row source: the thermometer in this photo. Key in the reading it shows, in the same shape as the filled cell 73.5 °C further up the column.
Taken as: -1.5 °C
